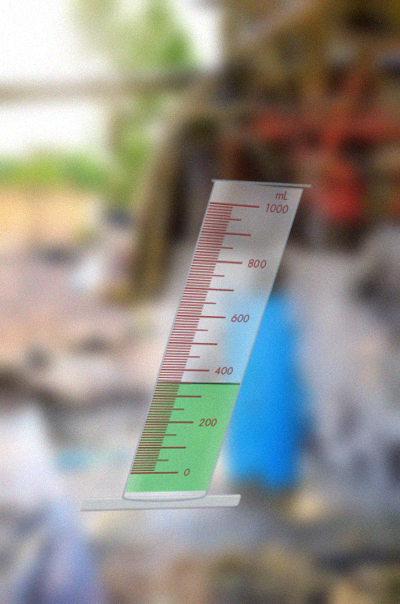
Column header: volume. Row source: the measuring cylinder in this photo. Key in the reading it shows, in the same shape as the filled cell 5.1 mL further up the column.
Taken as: 350 mL
